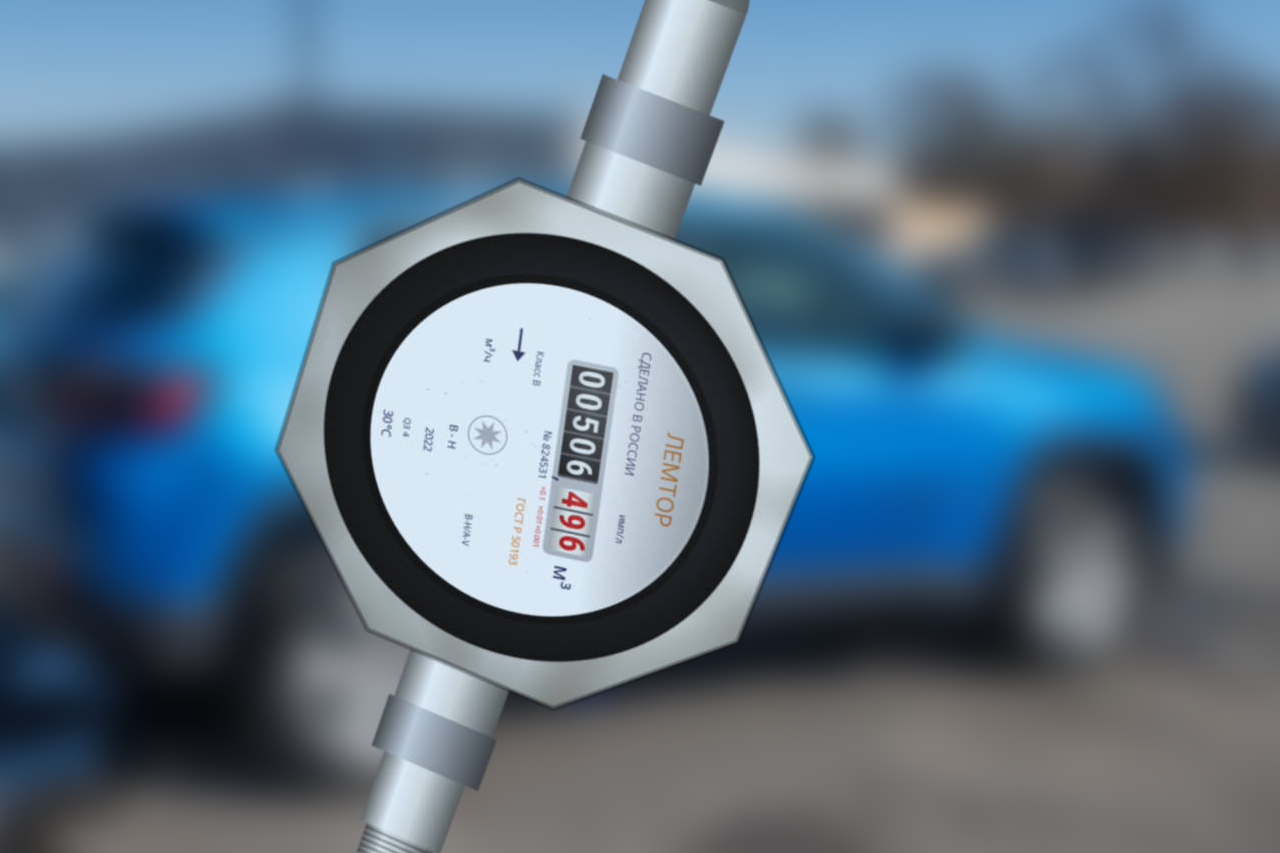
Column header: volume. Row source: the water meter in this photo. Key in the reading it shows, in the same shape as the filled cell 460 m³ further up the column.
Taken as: 506.496 m³
